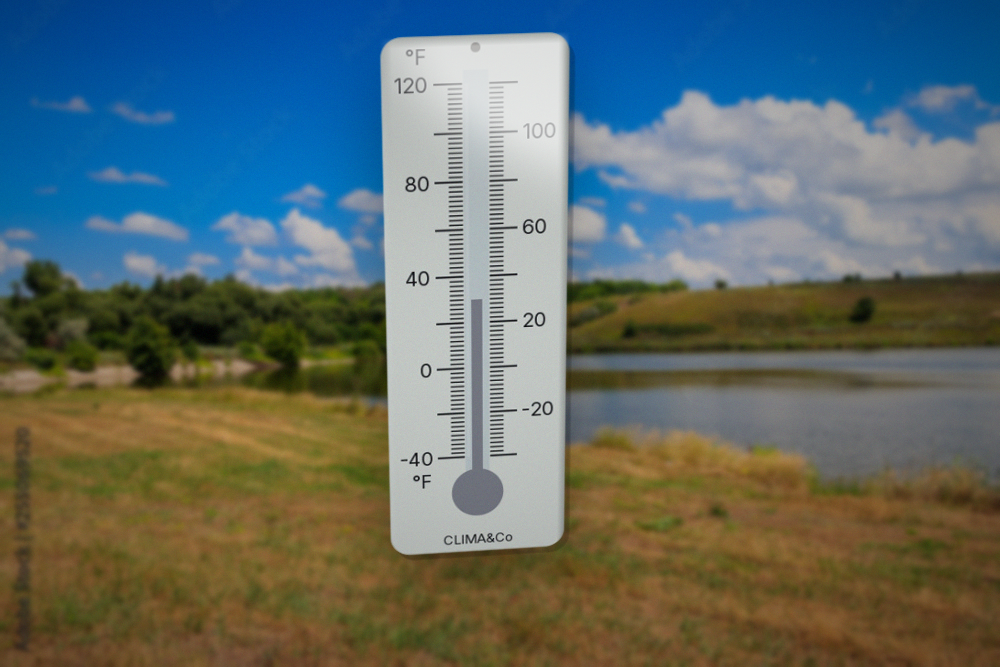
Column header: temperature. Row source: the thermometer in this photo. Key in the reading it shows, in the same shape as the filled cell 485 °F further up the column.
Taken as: 30 °F
